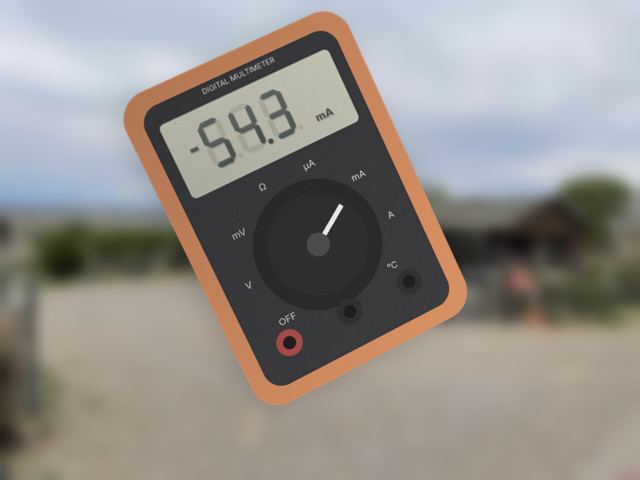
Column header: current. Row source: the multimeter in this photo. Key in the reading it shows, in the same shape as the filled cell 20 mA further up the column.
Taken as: -54.3 mA
